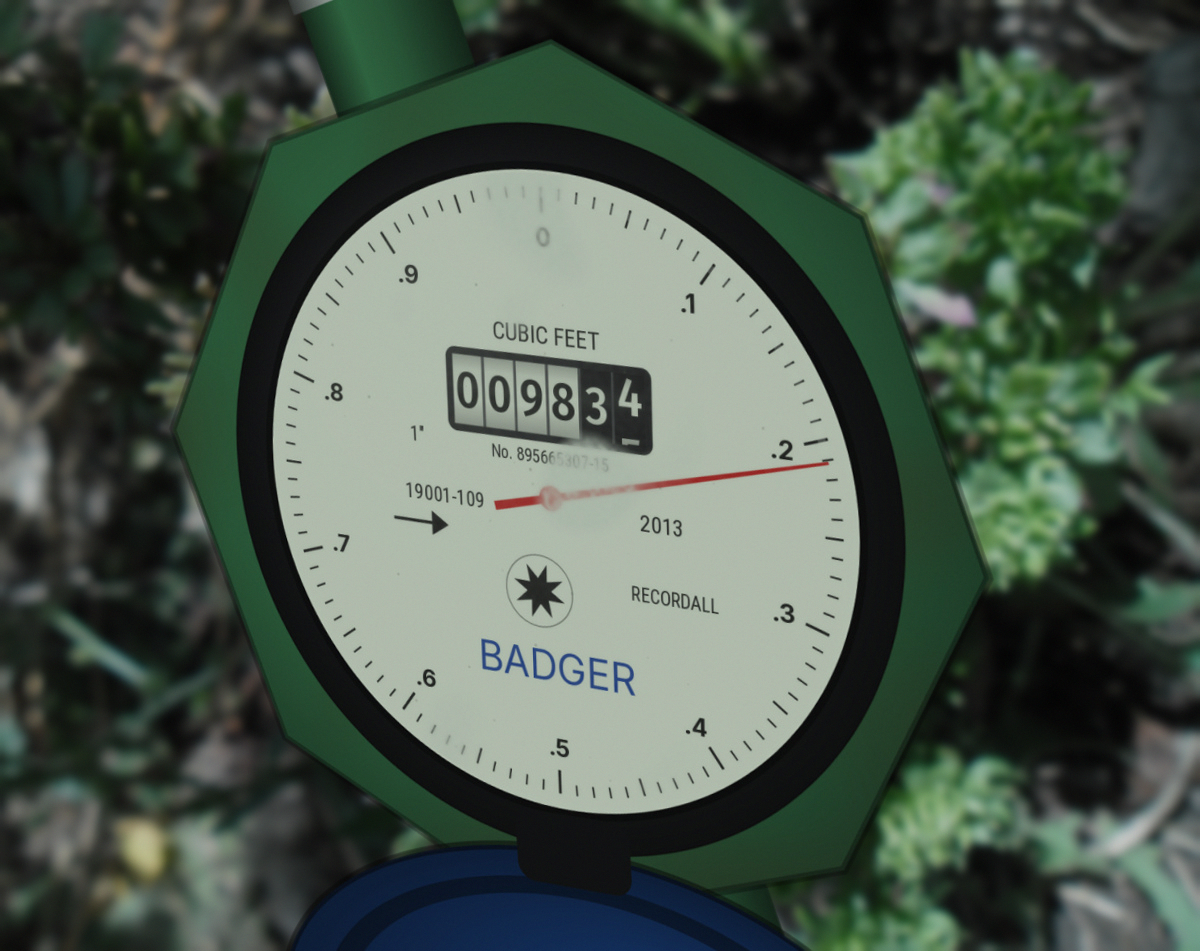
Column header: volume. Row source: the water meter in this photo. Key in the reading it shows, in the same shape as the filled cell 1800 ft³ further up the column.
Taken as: 9834.21 ft³
